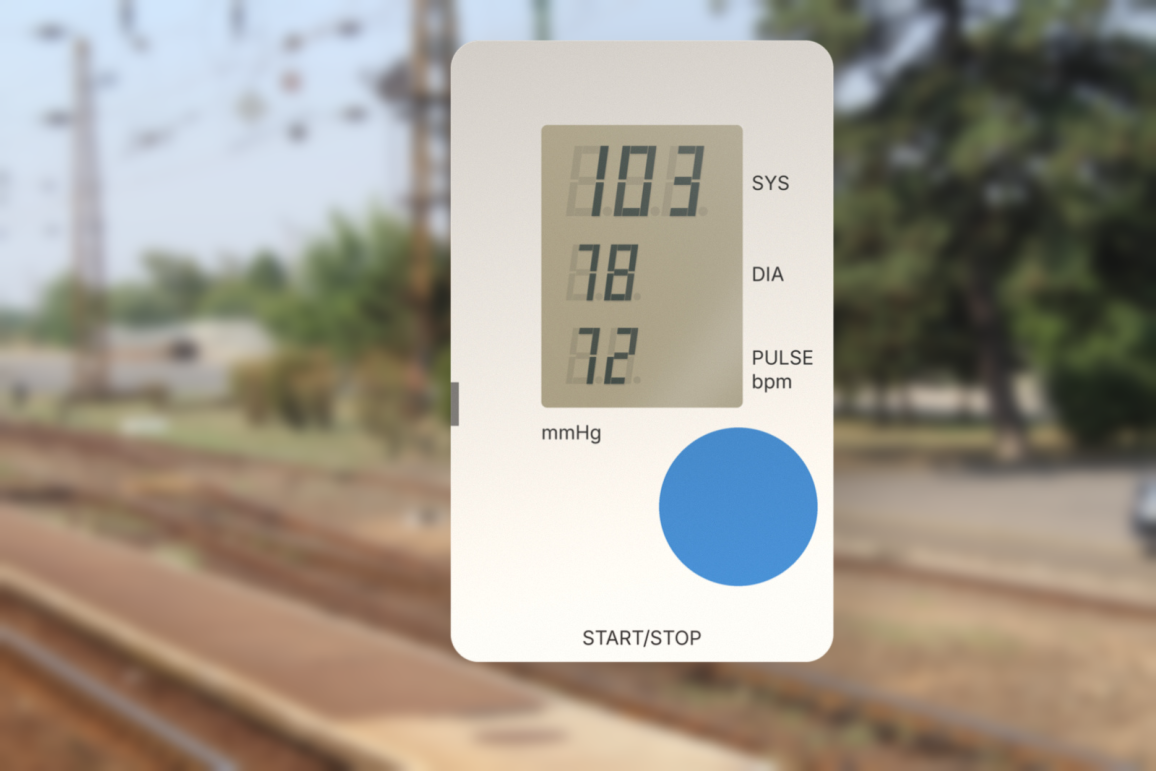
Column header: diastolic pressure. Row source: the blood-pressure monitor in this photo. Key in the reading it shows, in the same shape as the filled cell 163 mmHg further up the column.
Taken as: 78 mmHg
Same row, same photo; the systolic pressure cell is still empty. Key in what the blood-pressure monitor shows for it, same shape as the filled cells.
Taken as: 103 mmHg
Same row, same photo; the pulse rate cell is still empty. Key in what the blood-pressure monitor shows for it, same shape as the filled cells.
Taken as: 72 bpm
